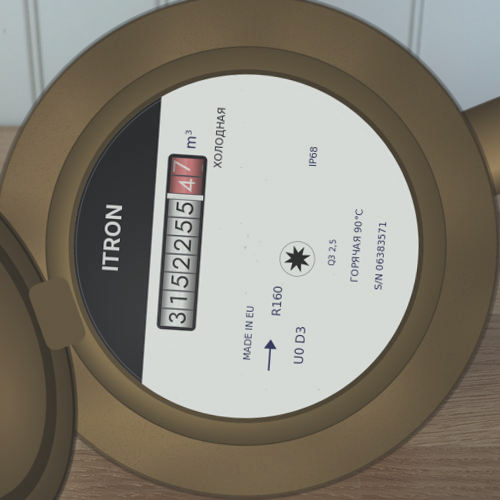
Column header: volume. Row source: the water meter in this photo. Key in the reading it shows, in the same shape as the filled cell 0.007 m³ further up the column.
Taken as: 3152255.47 m³
